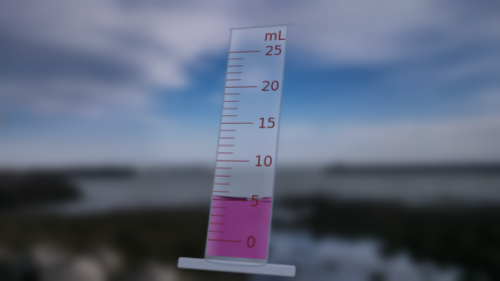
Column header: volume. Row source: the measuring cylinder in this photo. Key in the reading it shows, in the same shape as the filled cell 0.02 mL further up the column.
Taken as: 5 mL
